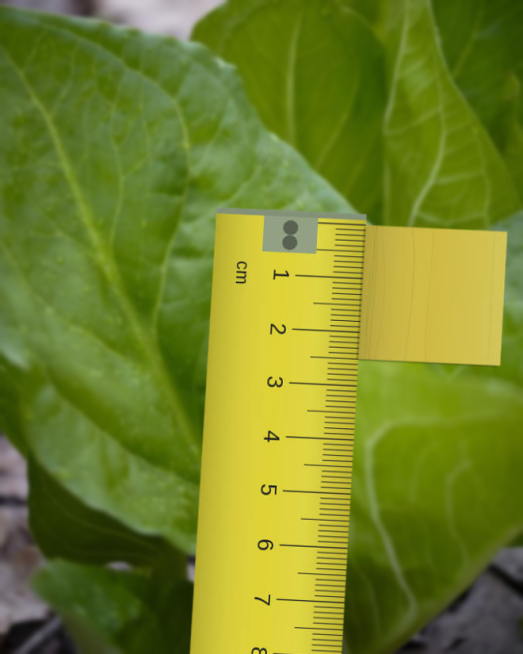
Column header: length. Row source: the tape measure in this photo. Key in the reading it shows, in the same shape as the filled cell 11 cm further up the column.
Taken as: 2.5 cm
